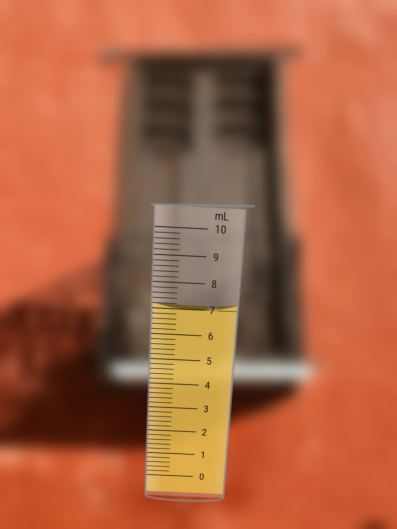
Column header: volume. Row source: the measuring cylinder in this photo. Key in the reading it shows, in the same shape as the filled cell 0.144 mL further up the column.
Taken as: 7 mL
